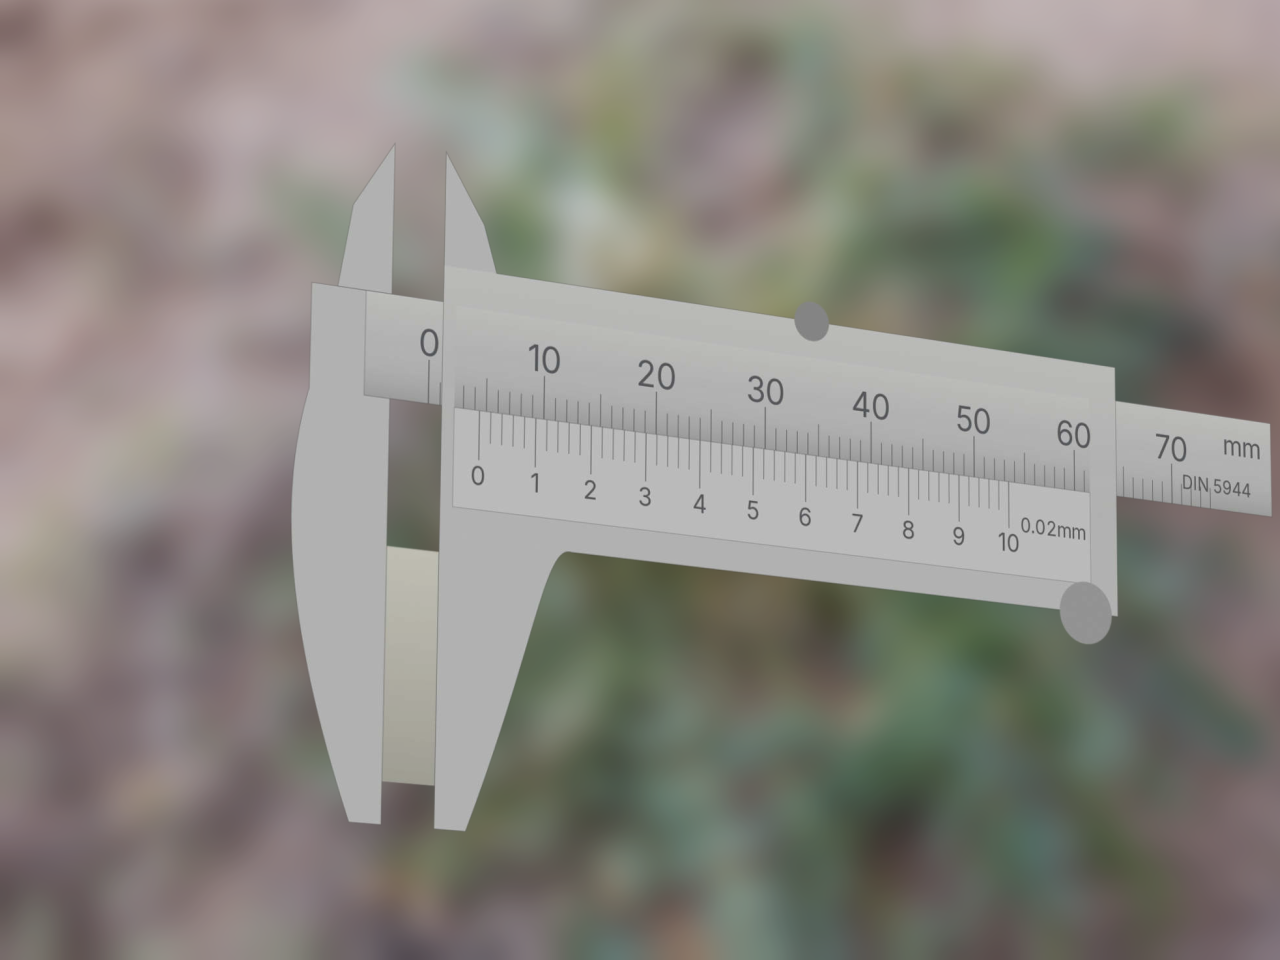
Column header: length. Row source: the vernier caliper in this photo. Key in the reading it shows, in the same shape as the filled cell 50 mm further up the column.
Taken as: 4.4 mm
